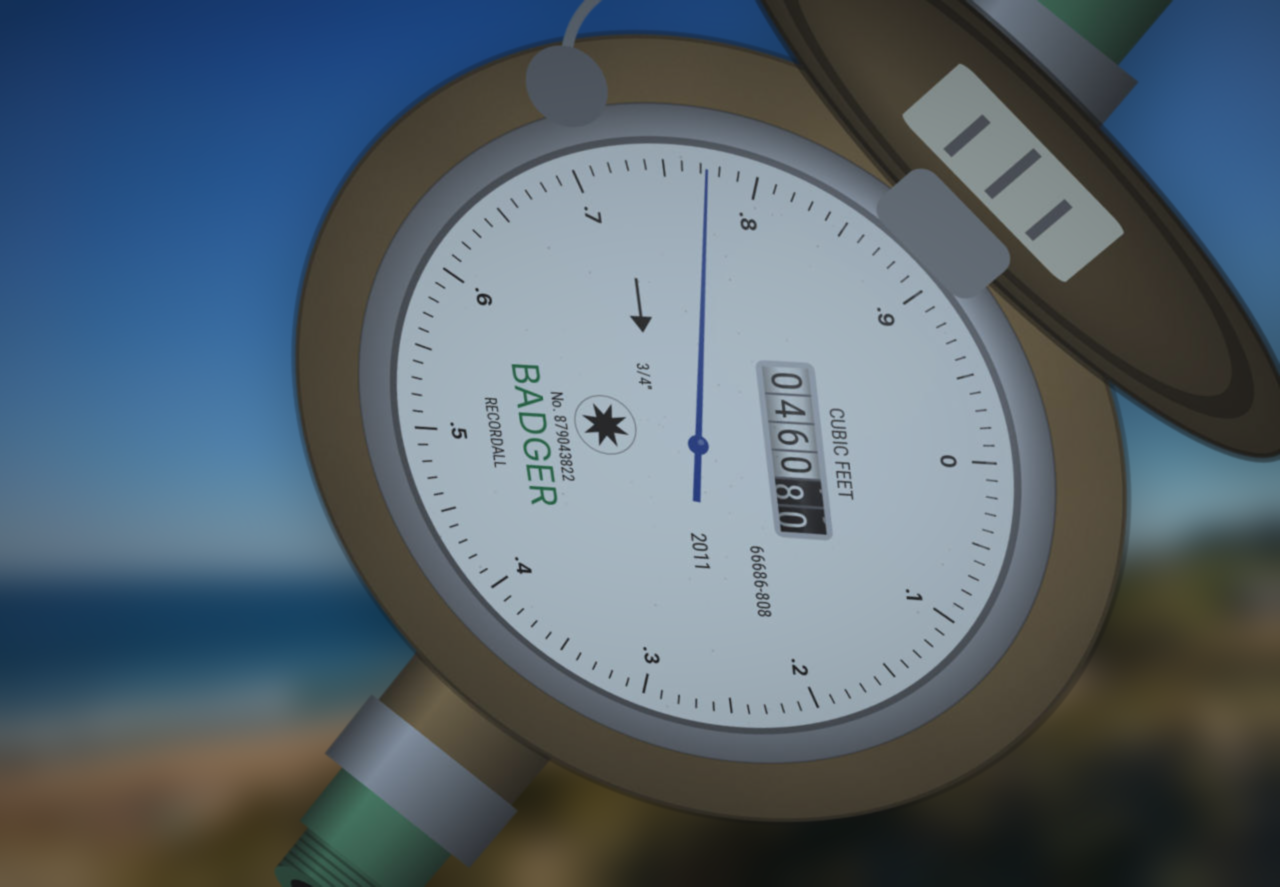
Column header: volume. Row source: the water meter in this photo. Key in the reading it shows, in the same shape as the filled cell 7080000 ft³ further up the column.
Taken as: 46079.77 ft³
